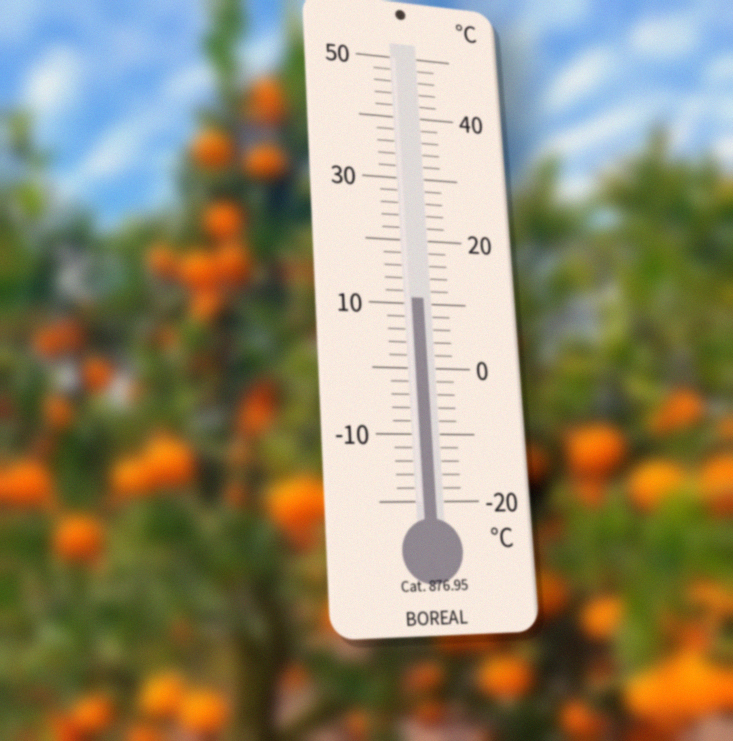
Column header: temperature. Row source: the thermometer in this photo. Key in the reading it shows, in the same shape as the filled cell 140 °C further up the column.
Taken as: 11 °C
